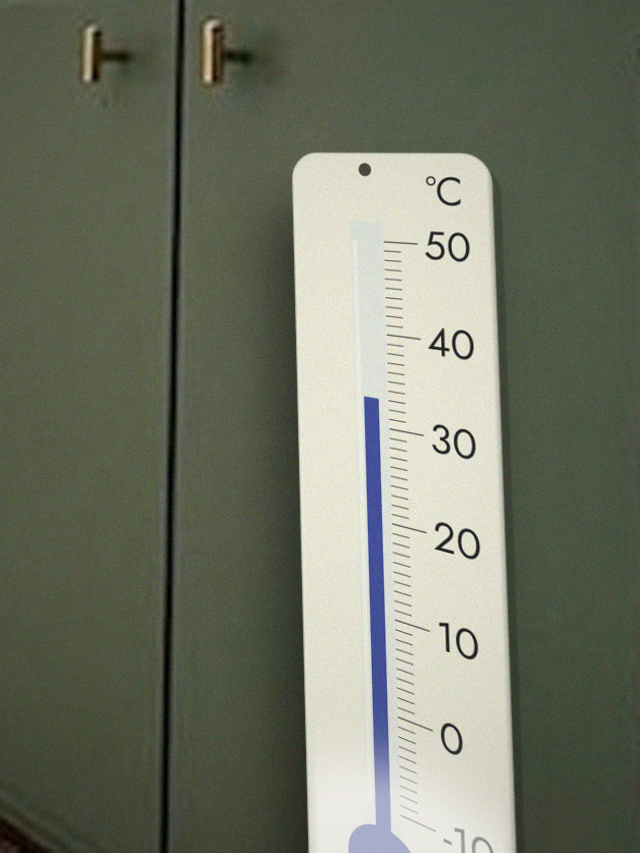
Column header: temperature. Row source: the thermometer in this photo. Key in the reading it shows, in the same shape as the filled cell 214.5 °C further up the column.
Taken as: 33 °C
